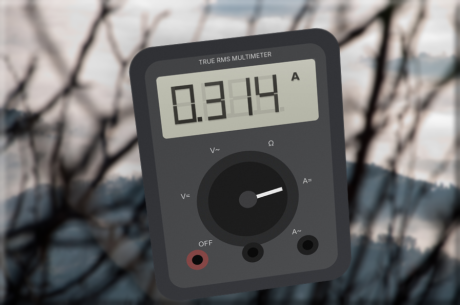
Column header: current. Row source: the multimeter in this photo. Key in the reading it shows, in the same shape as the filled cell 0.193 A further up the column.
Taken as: 0.314 A
